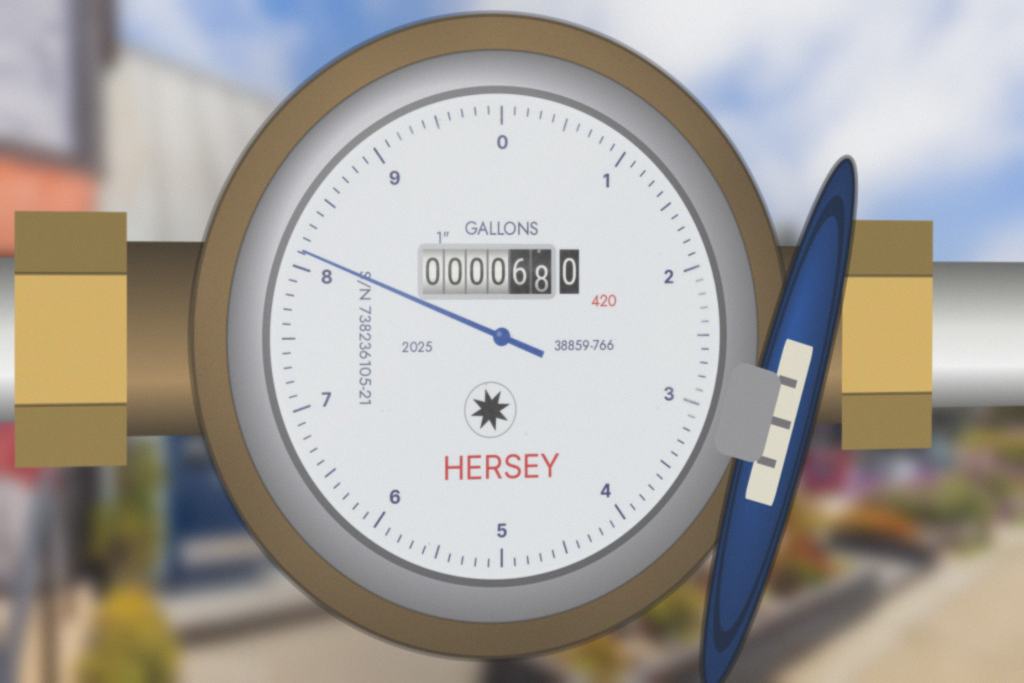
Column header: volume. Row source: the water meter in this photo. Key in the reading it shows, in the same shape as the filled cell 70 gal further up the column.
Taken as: 678.1 gal
